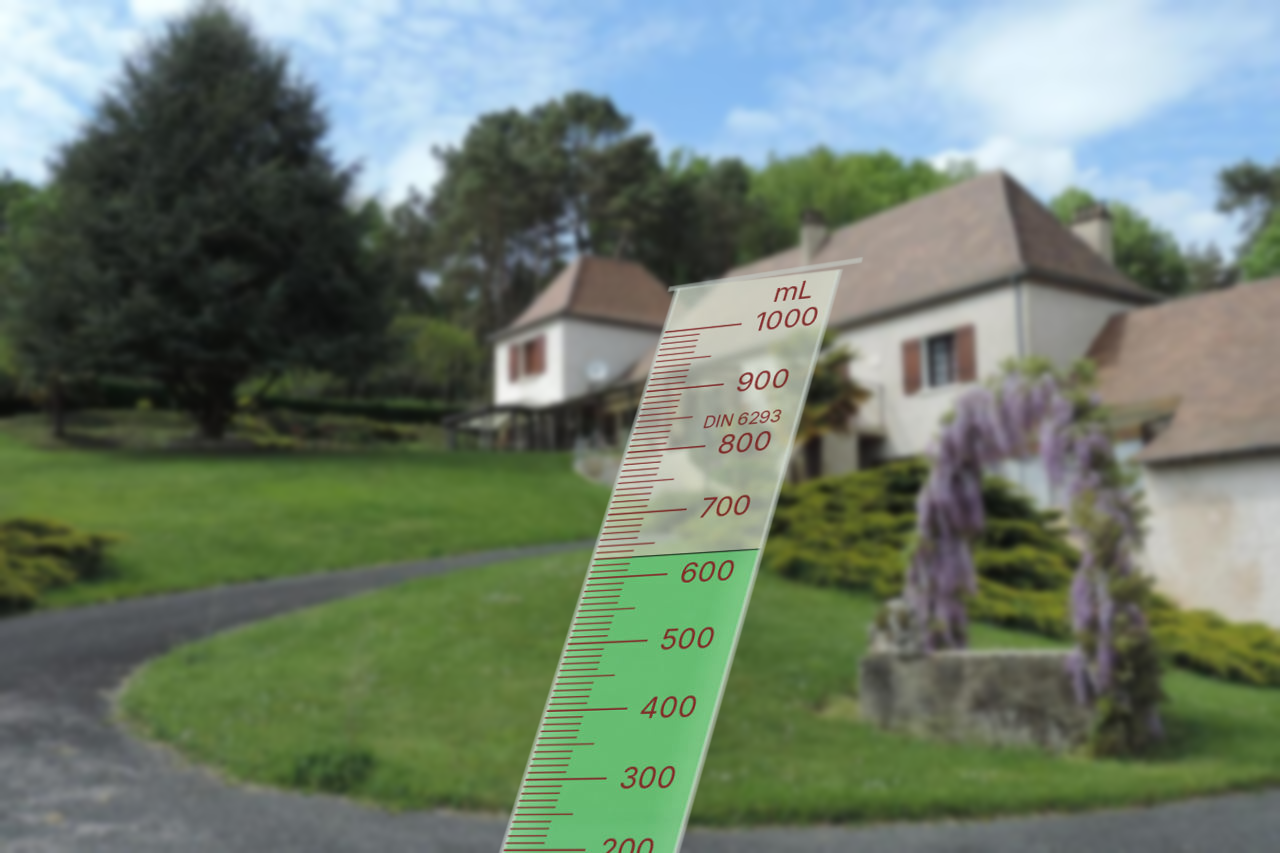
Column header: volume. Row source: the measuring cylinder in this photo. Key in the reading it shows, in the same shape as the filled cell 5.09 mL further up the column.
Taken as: 630 mL
